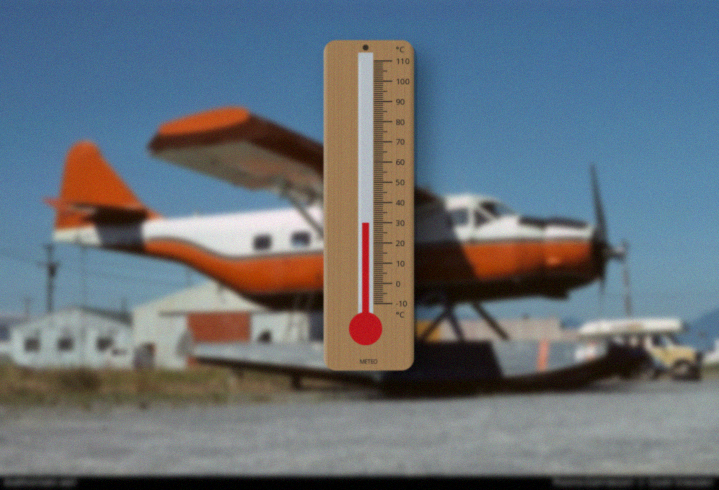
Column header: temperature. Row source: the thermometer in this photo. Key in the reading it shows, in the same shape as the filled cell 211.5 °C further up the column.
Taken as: 30 °C
